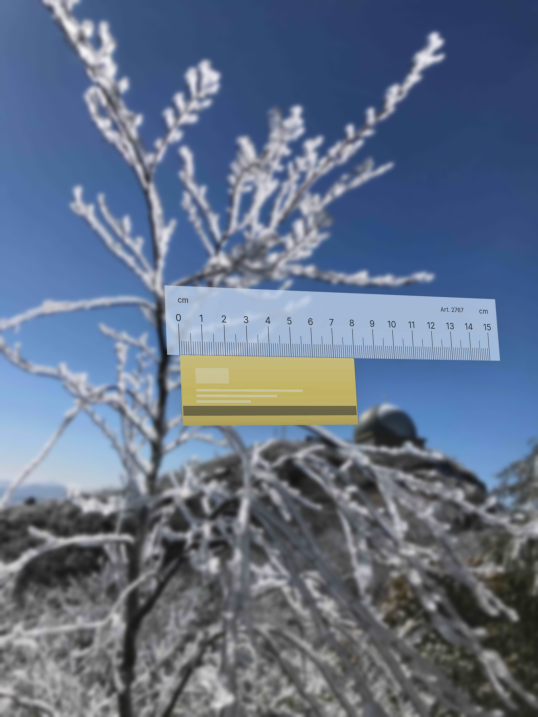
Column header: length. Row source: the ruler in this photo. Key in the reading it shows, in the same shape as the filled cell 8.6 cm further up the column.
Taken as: 8 cm
